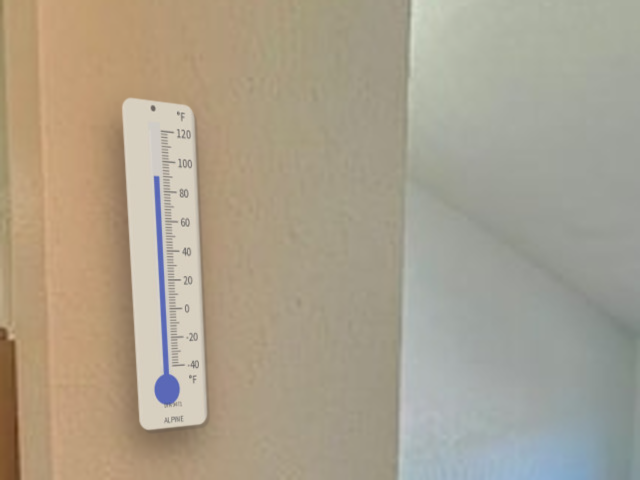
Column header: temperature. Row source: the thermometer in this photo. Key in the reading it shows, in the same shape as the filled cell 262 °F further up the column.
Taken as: 90 °F
